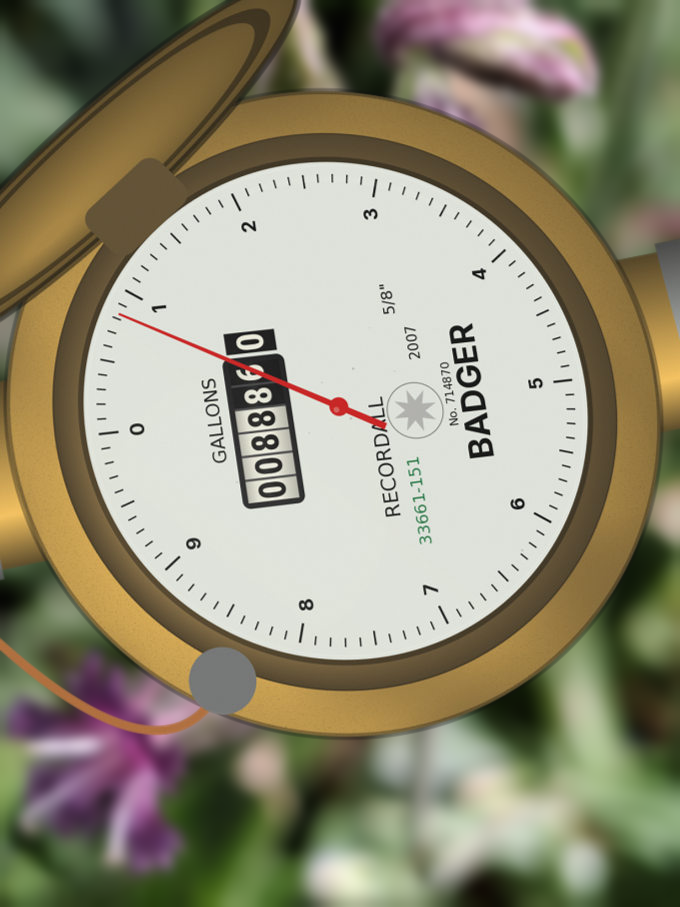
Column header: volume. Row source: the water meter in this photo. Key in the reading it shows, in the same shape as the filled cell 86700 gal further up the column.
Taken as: 88860.8 gal
